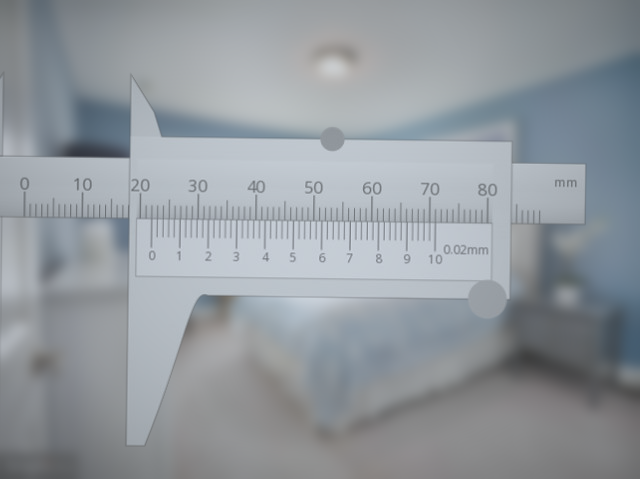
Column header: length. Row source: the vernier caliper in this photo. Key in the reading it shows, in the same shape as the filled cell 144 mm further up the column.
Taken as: 22.0 mm
